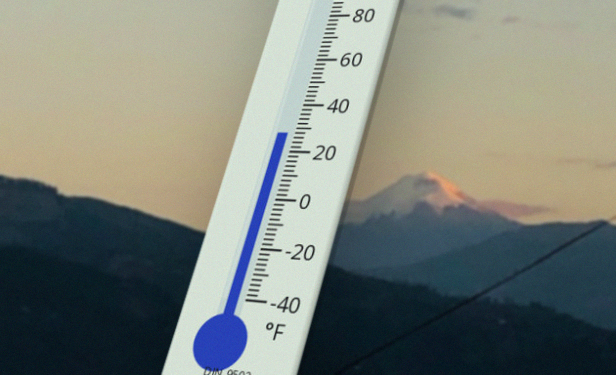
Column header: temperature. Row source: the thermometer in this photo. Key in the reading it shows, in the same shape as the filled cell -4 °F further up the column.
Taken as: 28 °F
